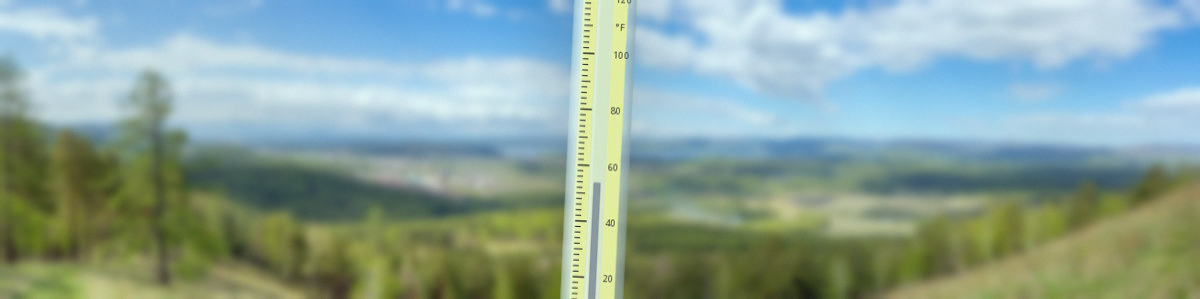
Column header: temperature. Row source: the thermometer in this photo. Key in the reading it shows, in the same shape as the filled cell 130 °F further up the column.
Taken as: 54 °F
